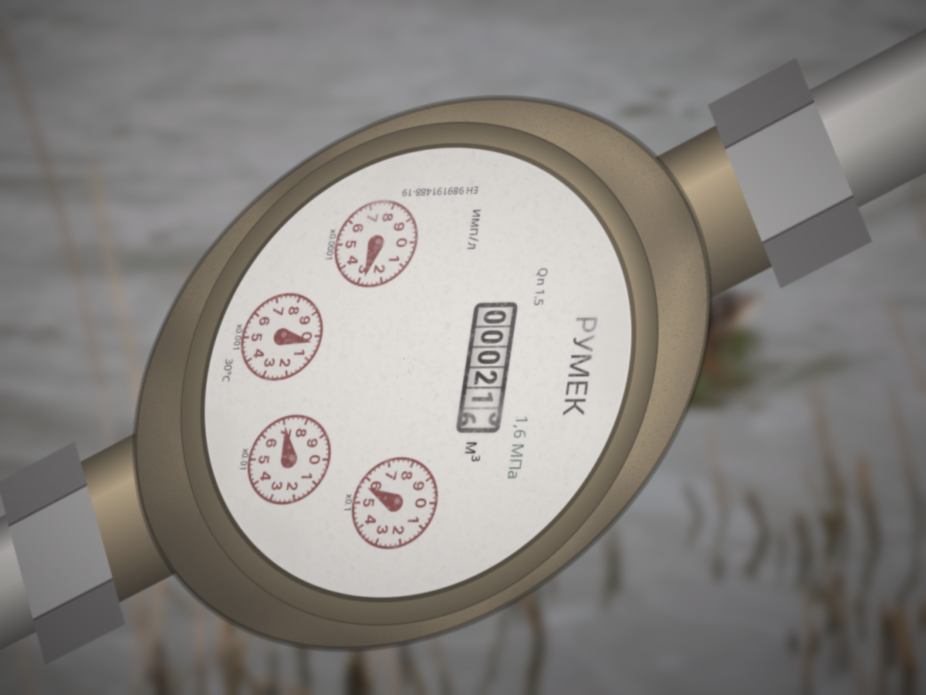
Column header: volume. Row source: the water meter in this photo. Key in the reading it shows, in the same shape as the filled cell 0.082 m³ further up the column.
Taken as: 215.5702 m³
